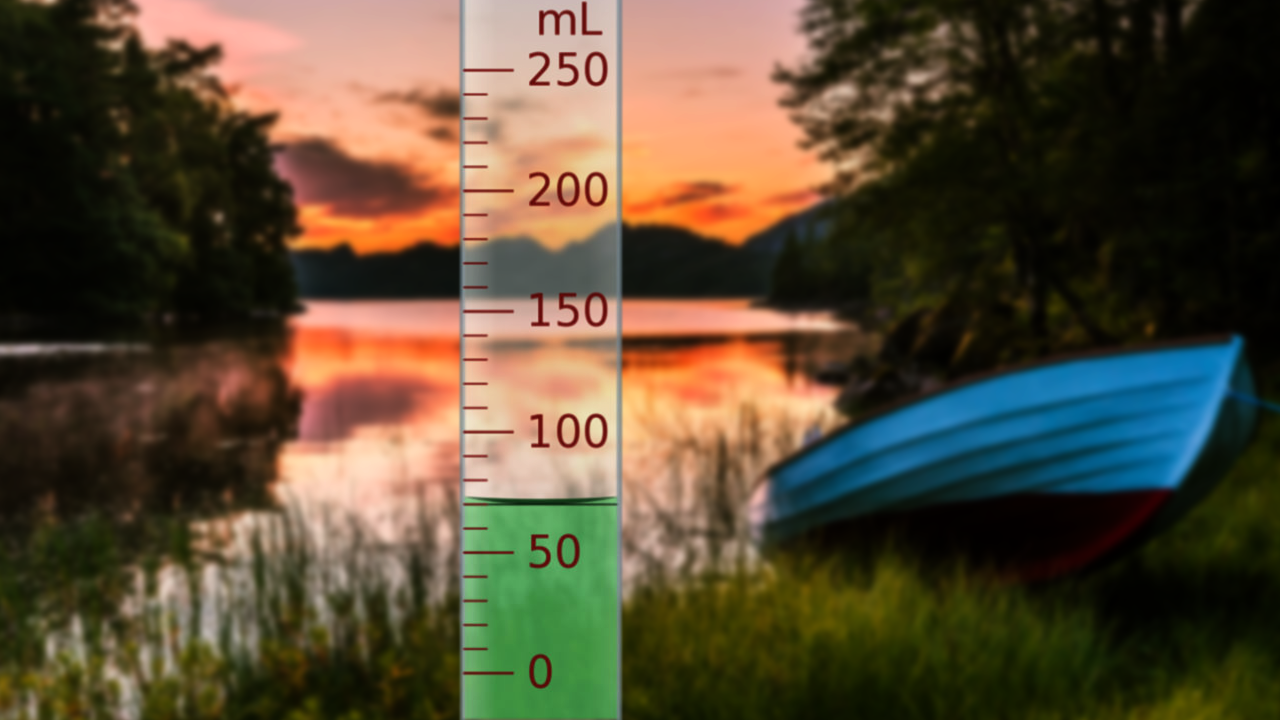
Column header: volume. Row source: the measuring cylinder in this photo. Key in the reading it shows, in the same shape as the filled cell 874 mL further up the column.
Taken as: 70 mL
